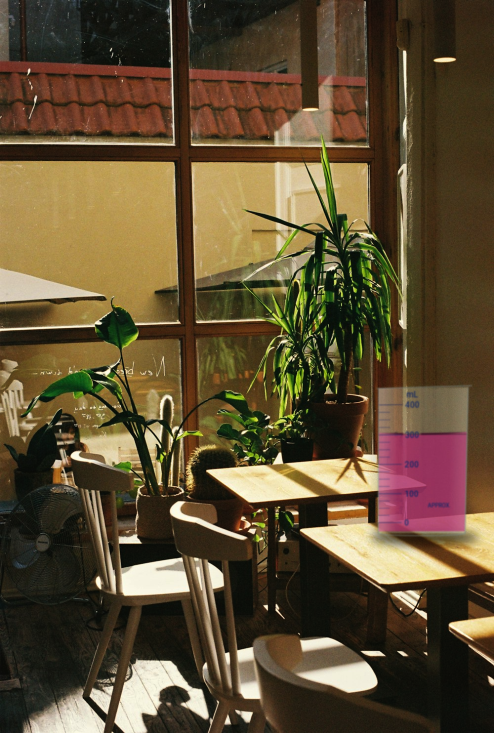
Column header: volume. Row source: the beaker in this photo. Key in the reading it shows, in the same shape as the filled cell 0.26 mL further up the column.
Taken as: 300 mL
